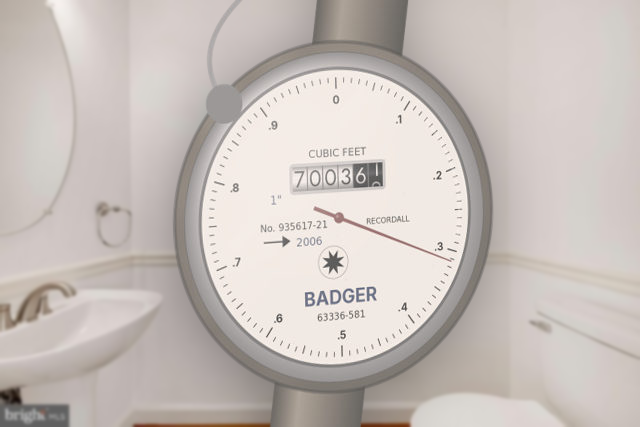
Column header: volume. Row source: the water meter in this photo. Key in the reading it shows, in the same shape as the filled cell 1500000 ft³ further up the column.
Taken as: 700361.31 ft³
